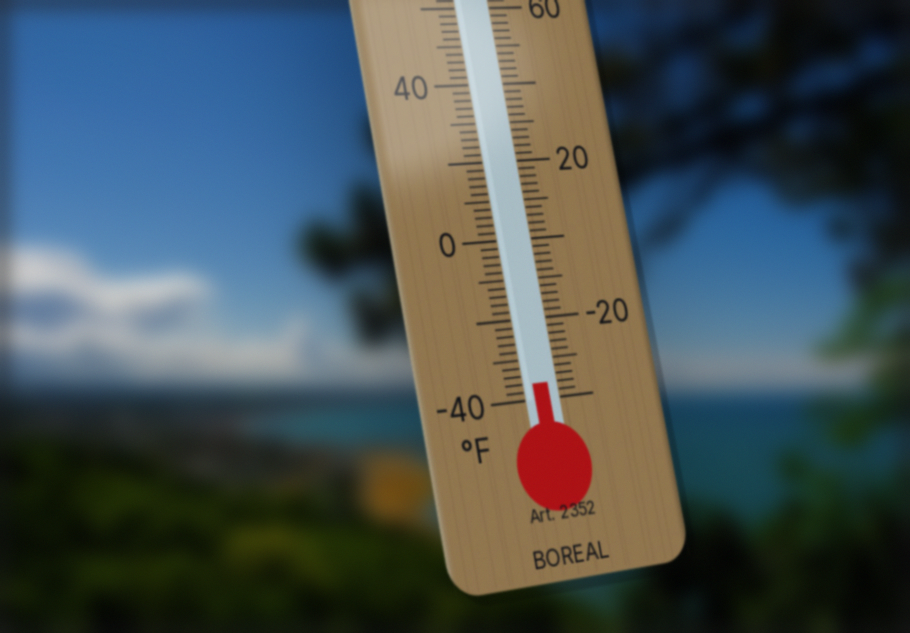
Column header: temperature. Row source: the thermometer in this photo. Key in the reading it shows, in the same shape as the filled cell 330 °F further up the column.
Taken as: -36 °F
